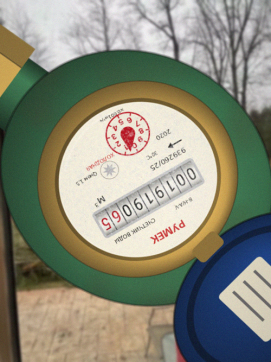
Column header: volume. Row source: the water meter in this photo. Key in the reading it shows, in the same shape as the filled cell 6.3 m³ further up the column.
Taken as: 19190.650 m³
